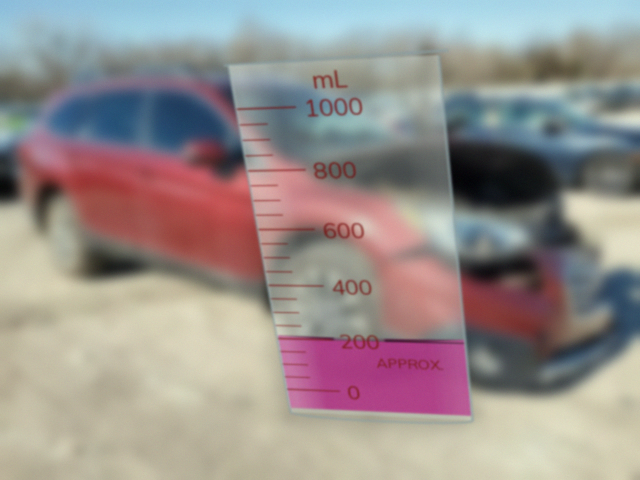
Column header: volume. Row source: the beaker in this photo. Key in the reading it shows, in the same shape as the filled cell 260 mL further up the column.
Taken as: 200 mL
